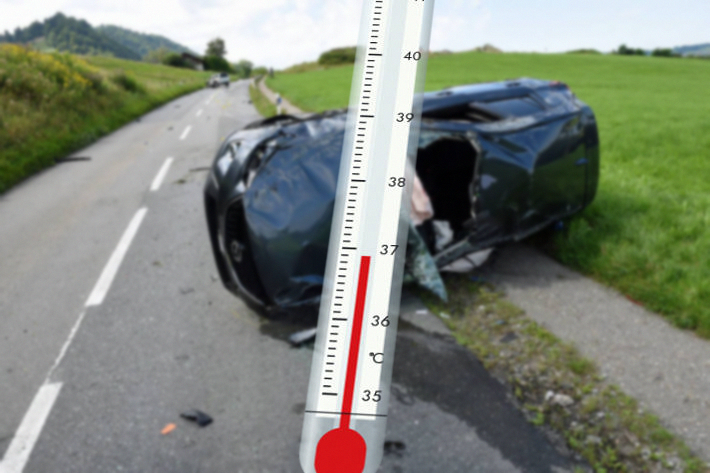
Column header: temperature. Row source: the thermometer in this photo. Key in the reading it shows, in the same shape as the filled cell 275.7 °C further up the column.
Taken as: 36.9 °C
